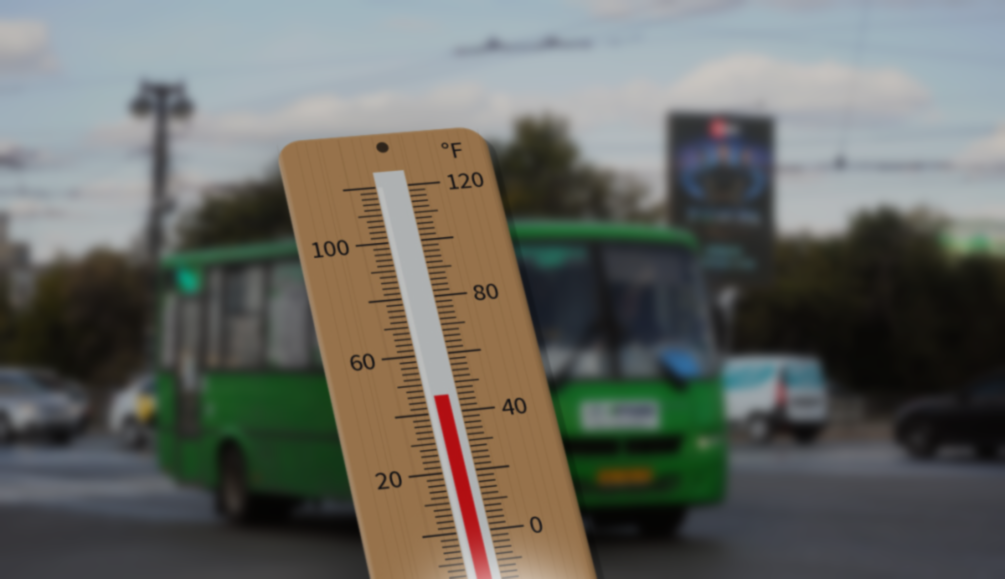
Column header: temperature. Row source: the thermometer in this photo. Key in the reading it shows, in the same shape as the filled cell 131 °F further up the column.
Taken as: 46 °F
